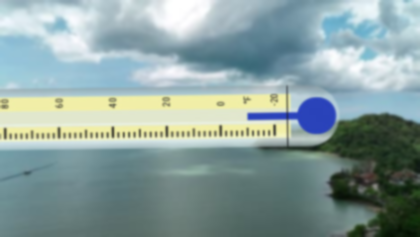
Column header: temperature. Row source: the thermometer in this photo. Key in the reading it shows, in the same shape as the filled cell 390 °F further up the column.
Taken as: -10 °F
